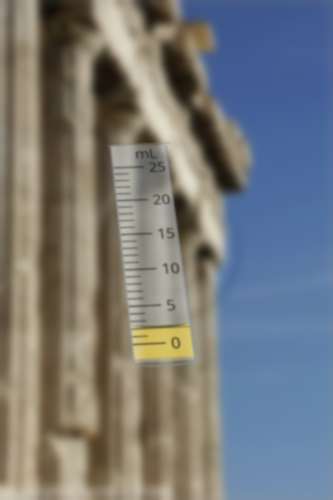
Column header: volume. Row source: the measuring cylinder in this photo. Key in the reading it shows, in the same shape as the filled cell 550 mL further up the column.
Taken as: 2 mL
